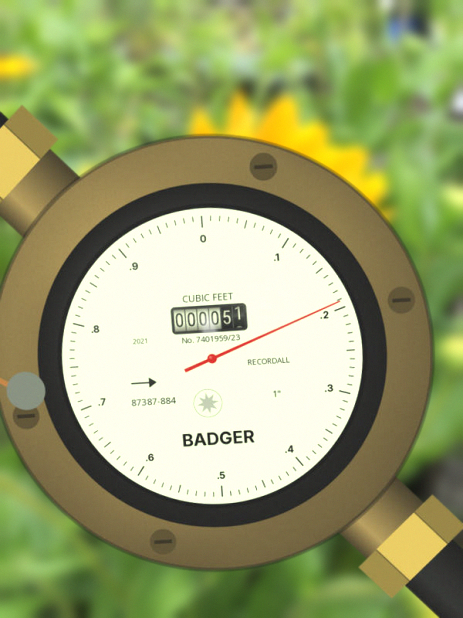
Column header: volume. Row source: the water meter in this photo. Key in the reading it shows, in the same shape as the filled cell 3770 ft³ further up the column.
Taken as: 51.19 ft³
